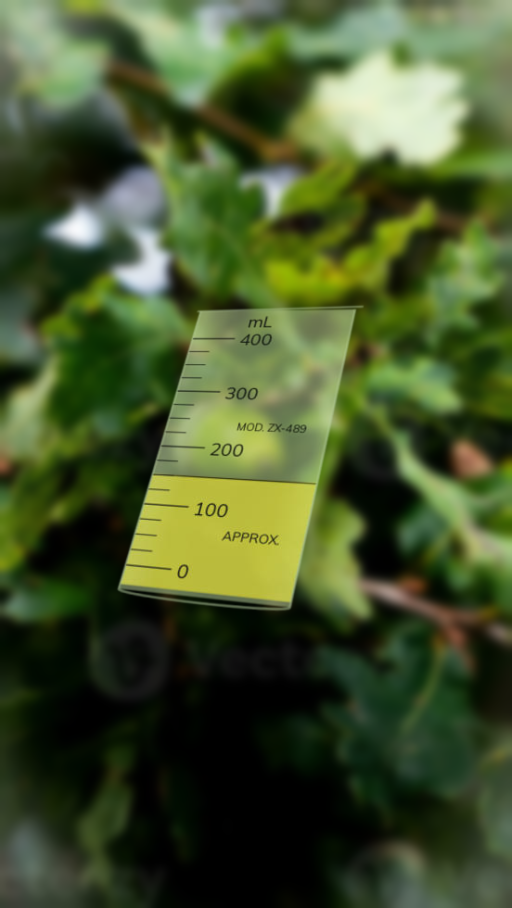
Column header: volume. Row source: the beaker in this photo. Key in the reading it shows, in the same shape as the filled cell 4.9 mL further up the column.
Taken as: 150 mL
